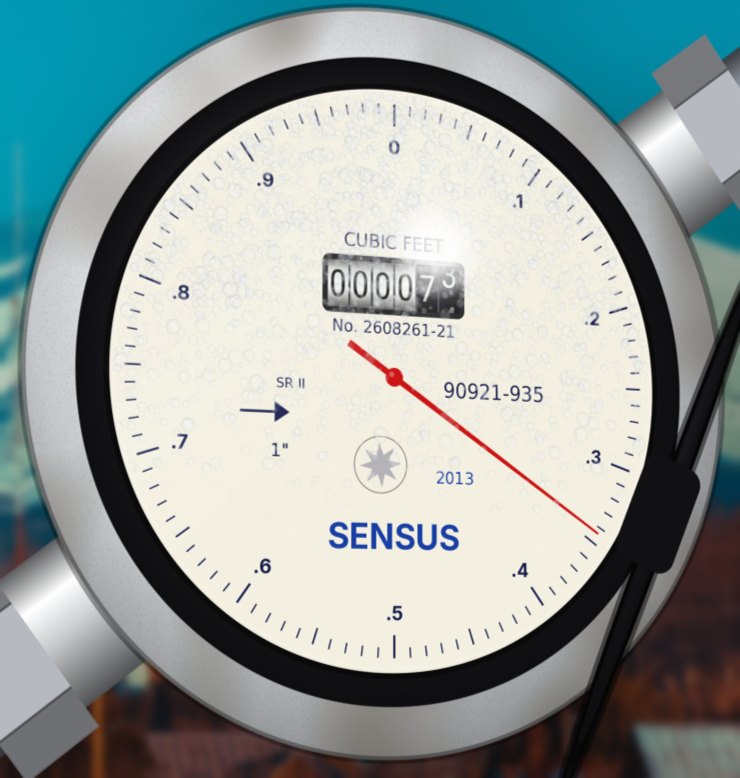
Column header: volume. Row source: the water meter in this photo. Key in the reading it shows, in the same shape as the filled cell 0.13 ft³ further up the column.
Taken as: 73.34 ft³
